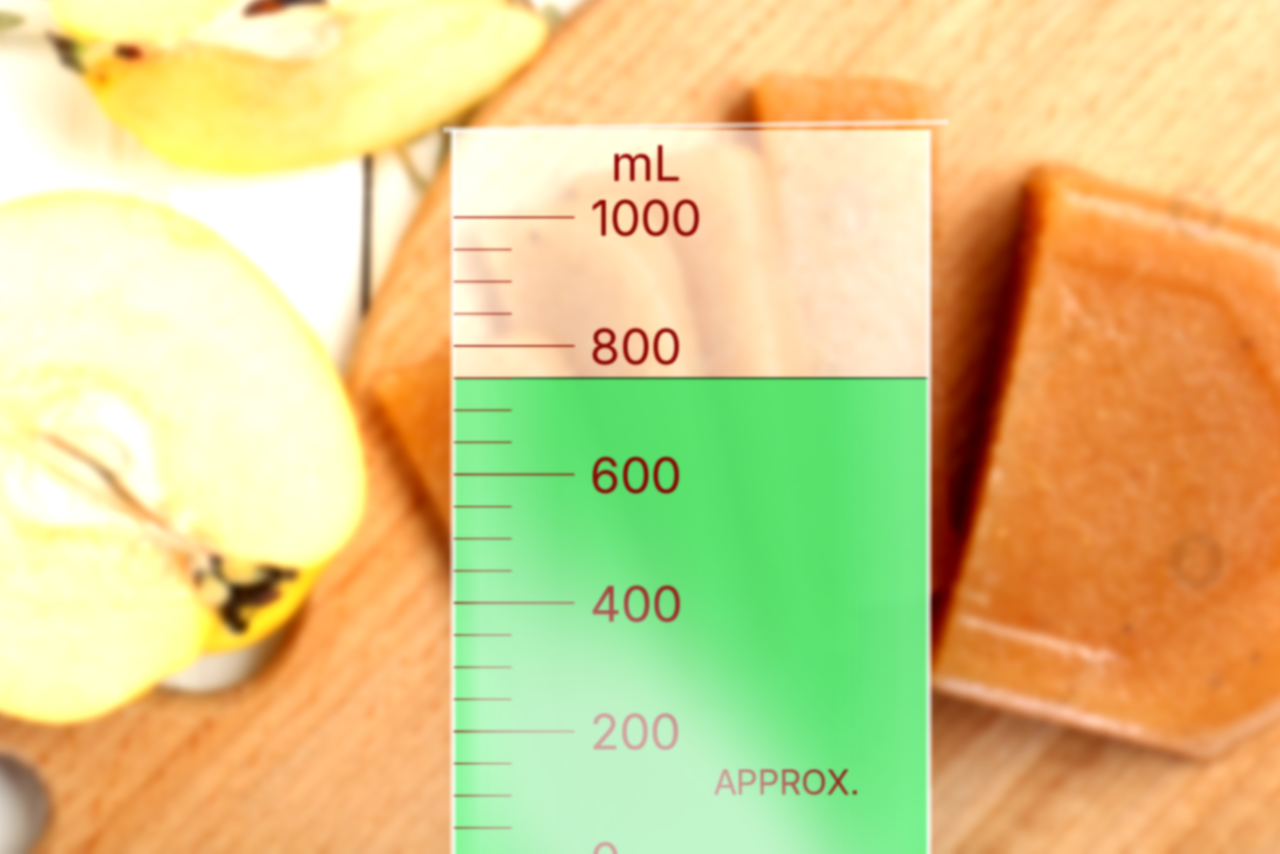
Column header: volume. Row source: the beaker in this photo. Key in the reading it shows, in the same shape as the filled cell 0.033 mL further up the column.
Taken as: 750 mL
